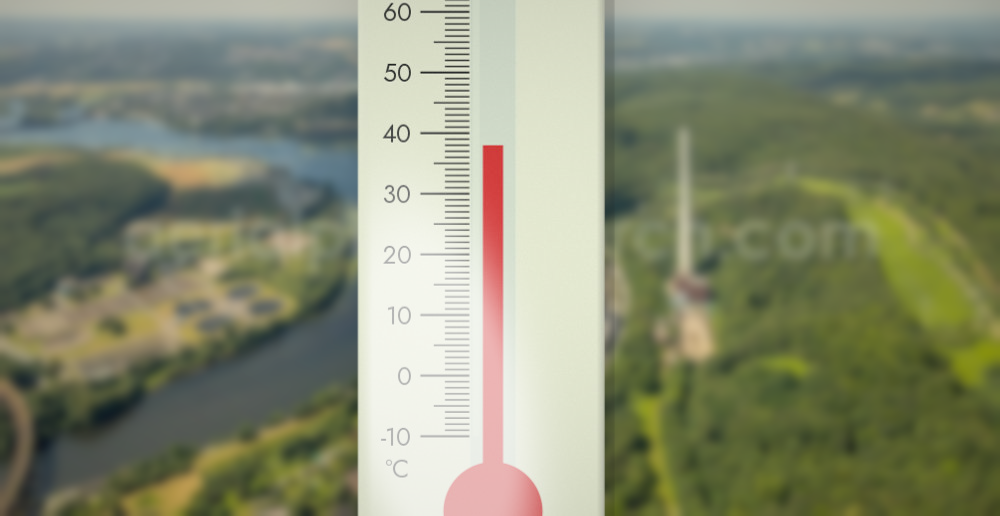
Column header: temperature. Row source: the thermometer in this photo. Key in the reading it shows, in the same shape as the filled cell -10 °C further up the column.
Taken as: 38 °C
